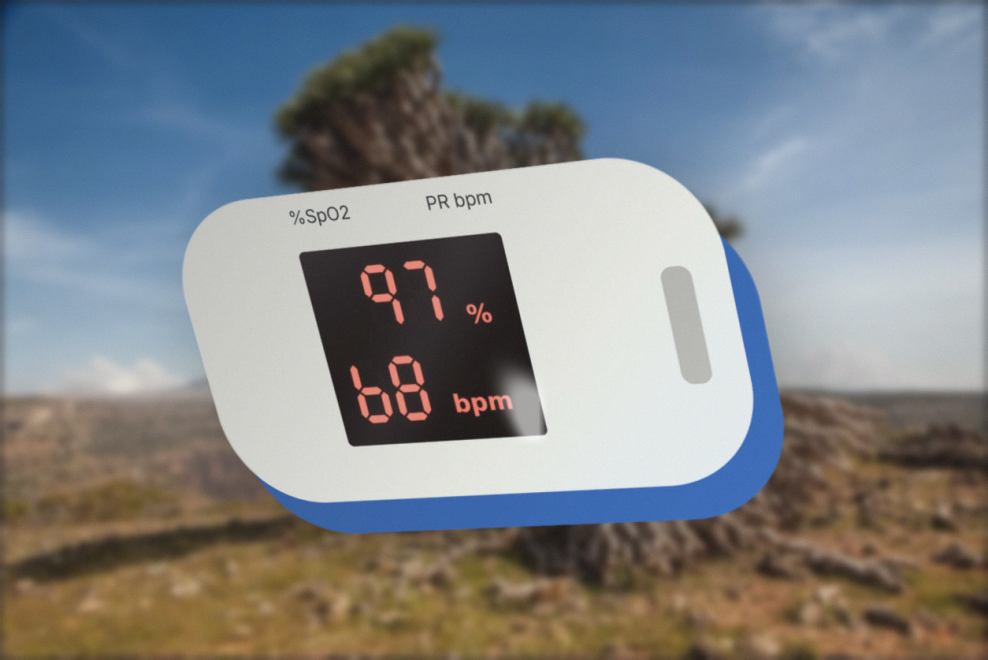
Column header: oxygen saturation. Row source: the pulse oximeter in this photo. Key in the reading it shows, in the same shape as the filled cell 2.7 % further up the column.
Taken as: 97 %
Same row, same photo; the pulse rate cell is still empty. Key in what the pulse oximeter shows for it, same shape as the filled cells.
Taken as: 68 bpm
